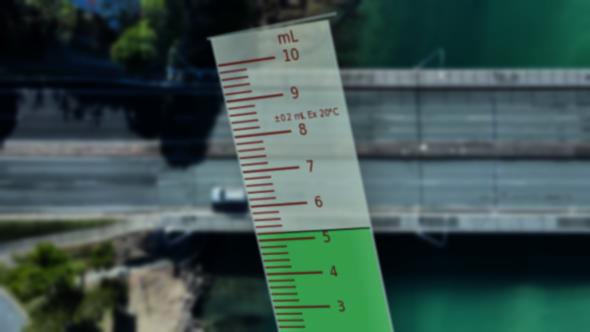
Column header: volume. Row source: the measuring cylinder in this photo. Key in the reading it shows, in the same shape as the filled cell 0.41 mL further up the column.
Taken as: 5.2 mL
